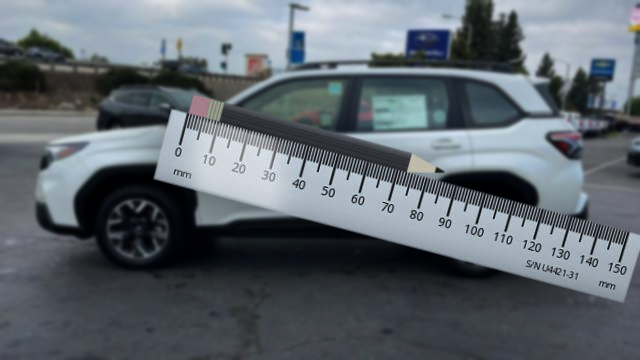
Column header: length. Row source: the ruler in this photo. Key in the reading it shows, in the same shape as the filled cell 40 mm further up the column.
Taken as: 85 mm
